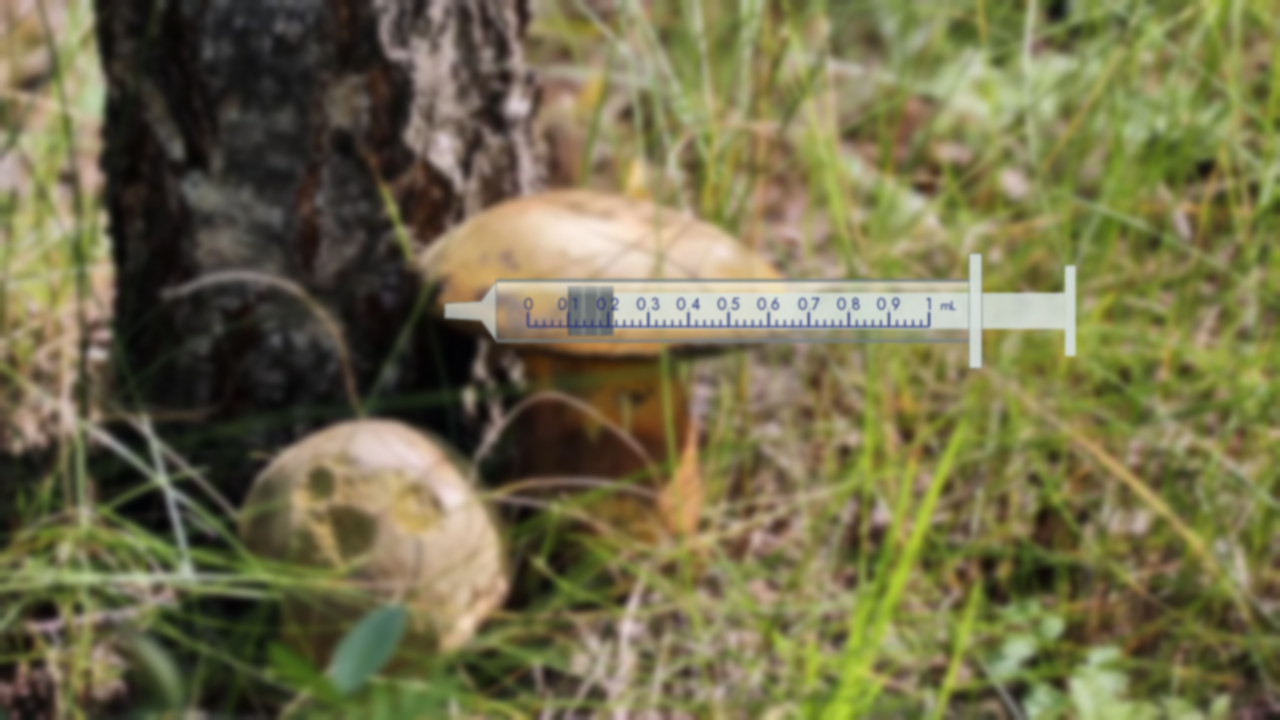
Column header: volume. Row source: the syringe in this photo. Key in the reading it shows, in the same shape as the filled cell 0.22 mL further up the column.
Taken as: 0.1 mL
